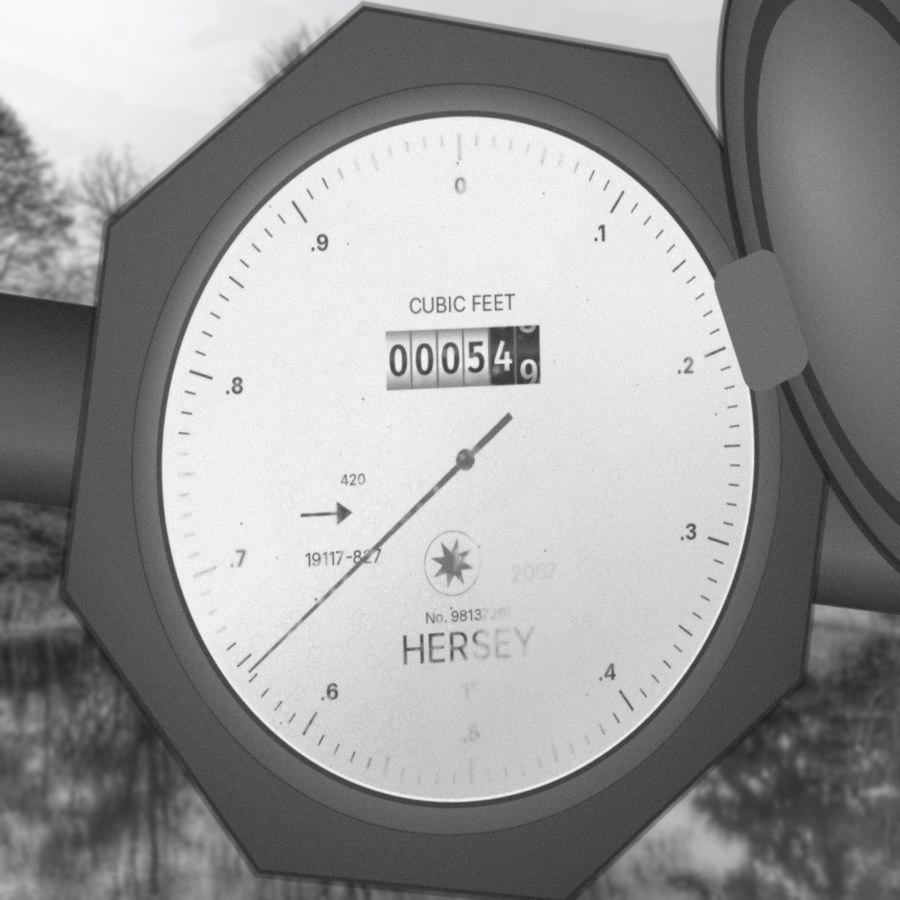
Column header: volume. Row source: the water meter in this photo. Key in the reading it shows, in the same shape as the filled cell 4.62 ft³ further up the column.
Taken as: 548.64 ft³
